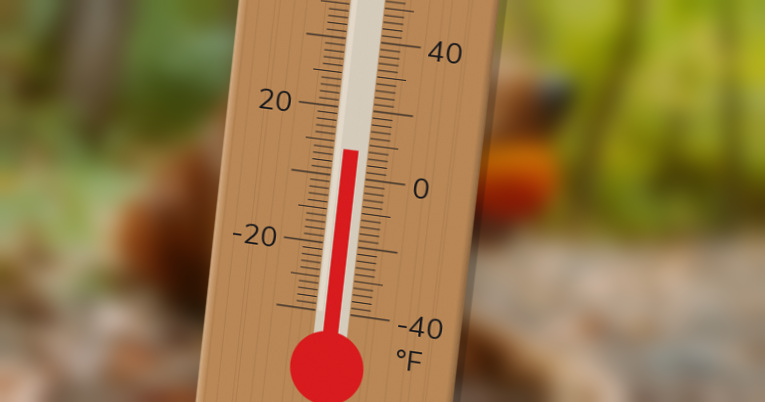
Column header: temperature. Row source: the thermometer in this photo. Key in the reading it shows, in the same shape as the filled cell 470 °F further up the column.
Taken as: 8 °F
